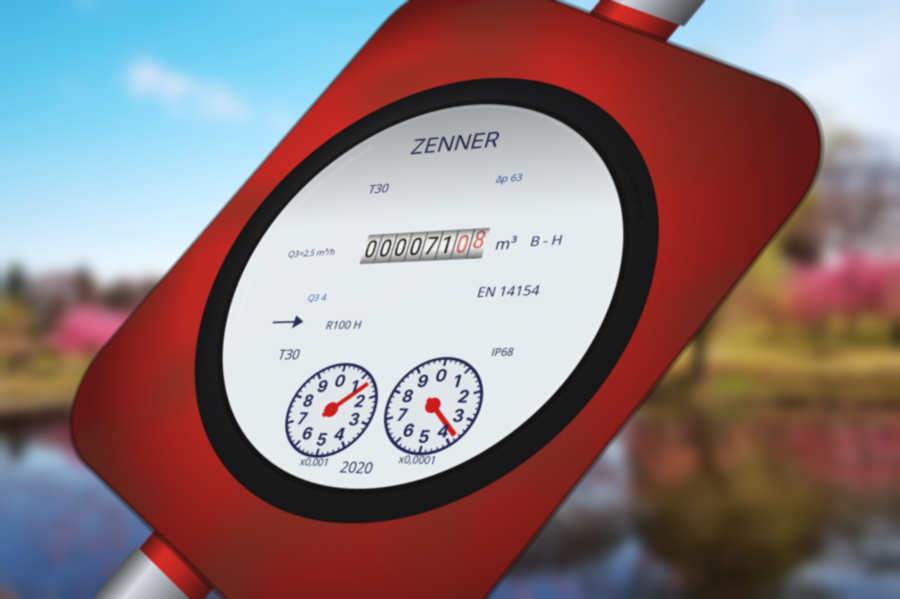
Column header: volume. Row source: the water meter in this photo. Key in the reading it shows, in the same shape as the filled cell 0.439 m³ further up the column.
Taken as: 71.0813 m³
